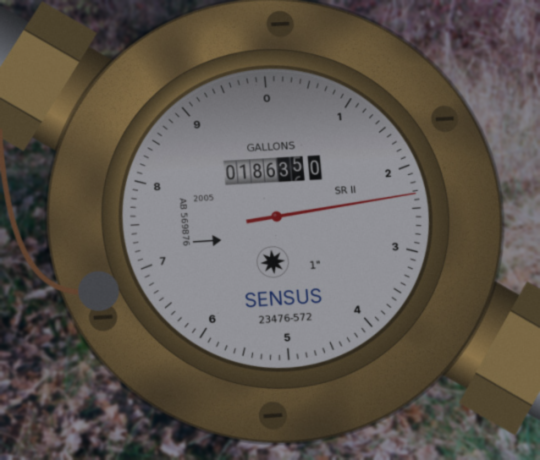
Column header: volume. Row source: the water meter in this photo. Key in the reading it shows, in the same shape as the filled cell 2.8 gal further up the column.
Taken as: 186352.3 gal
